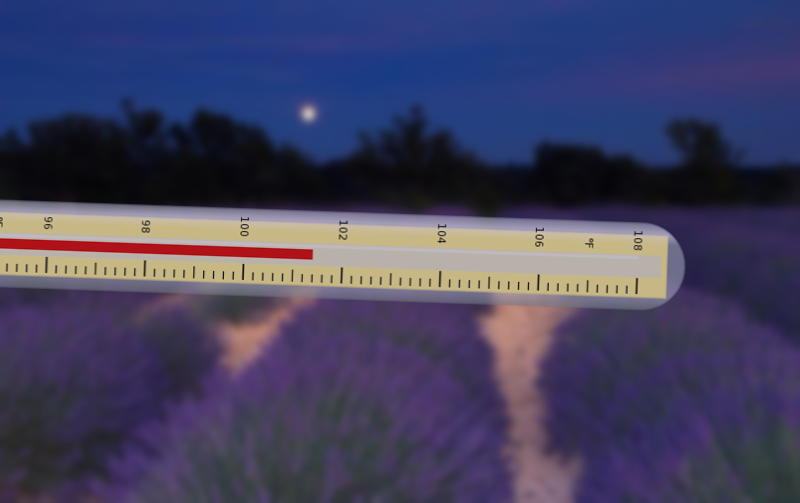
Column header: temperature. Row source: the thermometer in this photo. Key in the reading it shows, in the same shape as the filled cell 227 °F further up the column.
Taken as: 101.4 °F
